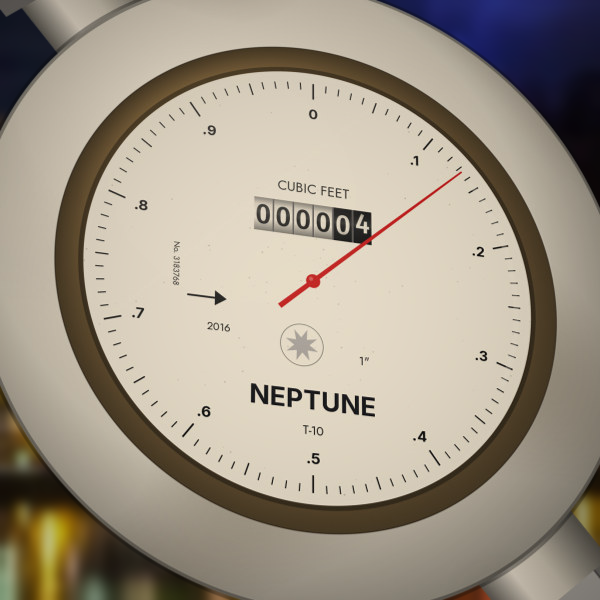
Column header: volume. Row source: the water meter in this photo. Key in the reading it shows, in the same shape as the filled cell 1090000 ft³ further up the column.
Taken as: 4.13 ft³
